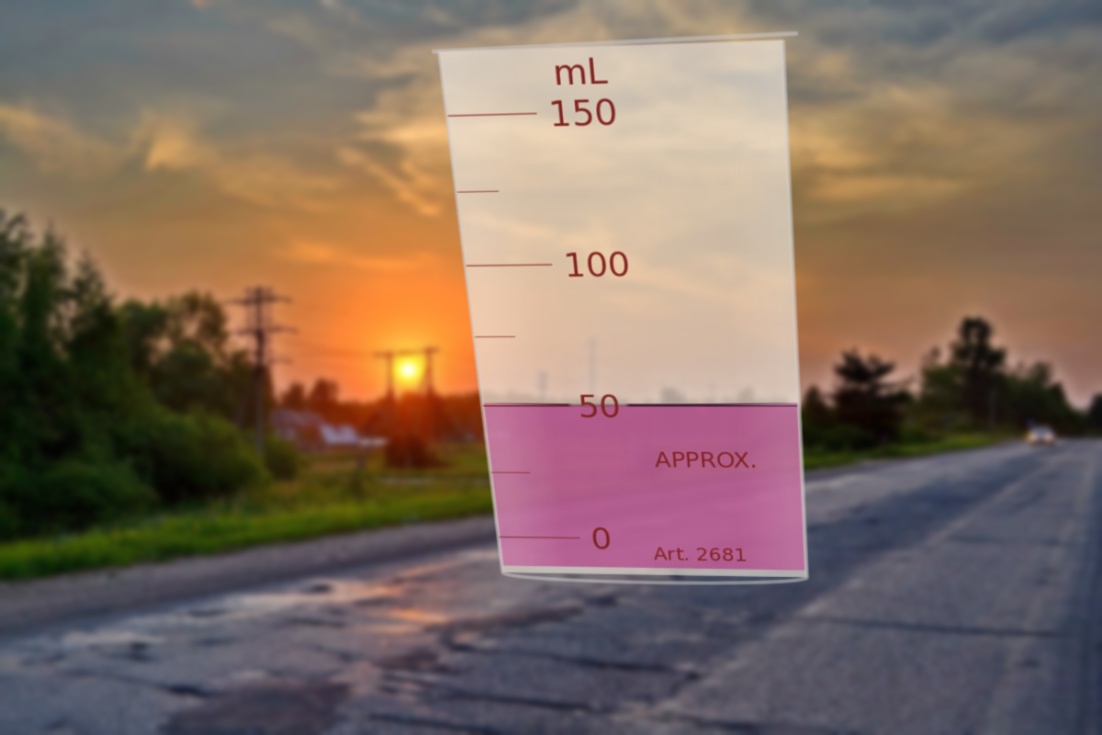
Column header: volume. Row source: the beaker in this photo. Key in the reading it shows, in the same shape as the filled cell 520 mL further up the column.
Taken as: 50 mL
